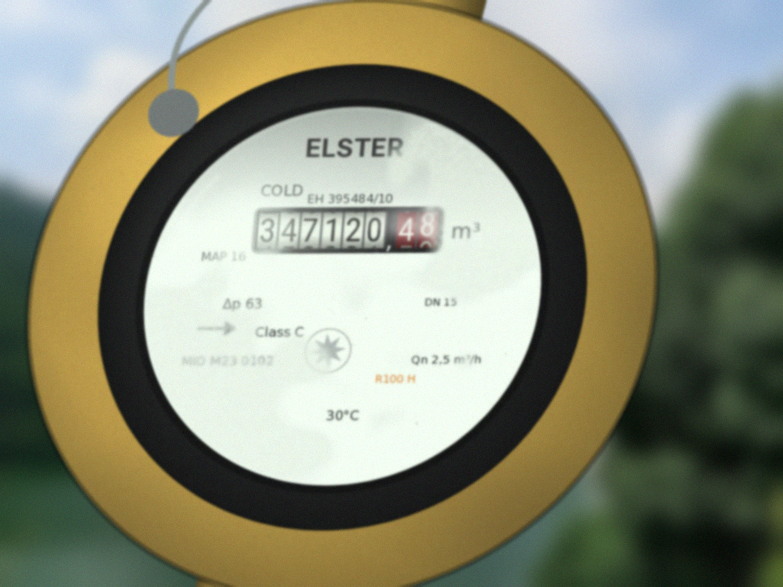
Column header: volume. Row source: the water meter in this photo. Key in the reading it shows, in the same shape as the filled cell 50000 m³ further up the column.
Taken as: 347120.48 m³
